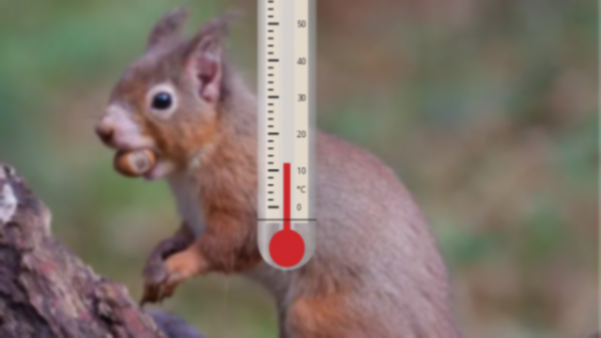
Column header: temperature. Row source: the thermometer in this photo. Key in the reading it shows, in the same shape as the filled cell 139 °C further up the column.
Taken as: 12 °C
